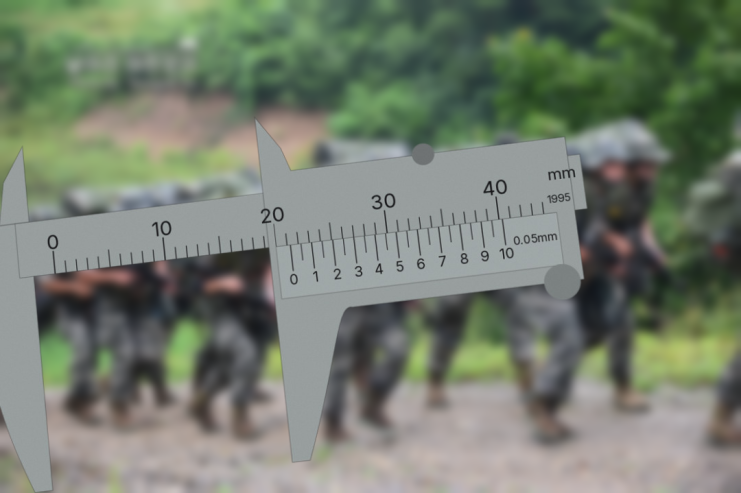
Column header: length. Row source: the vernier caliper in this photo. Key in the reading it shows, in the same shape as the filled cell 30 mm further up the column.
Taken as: 21.3 mm
